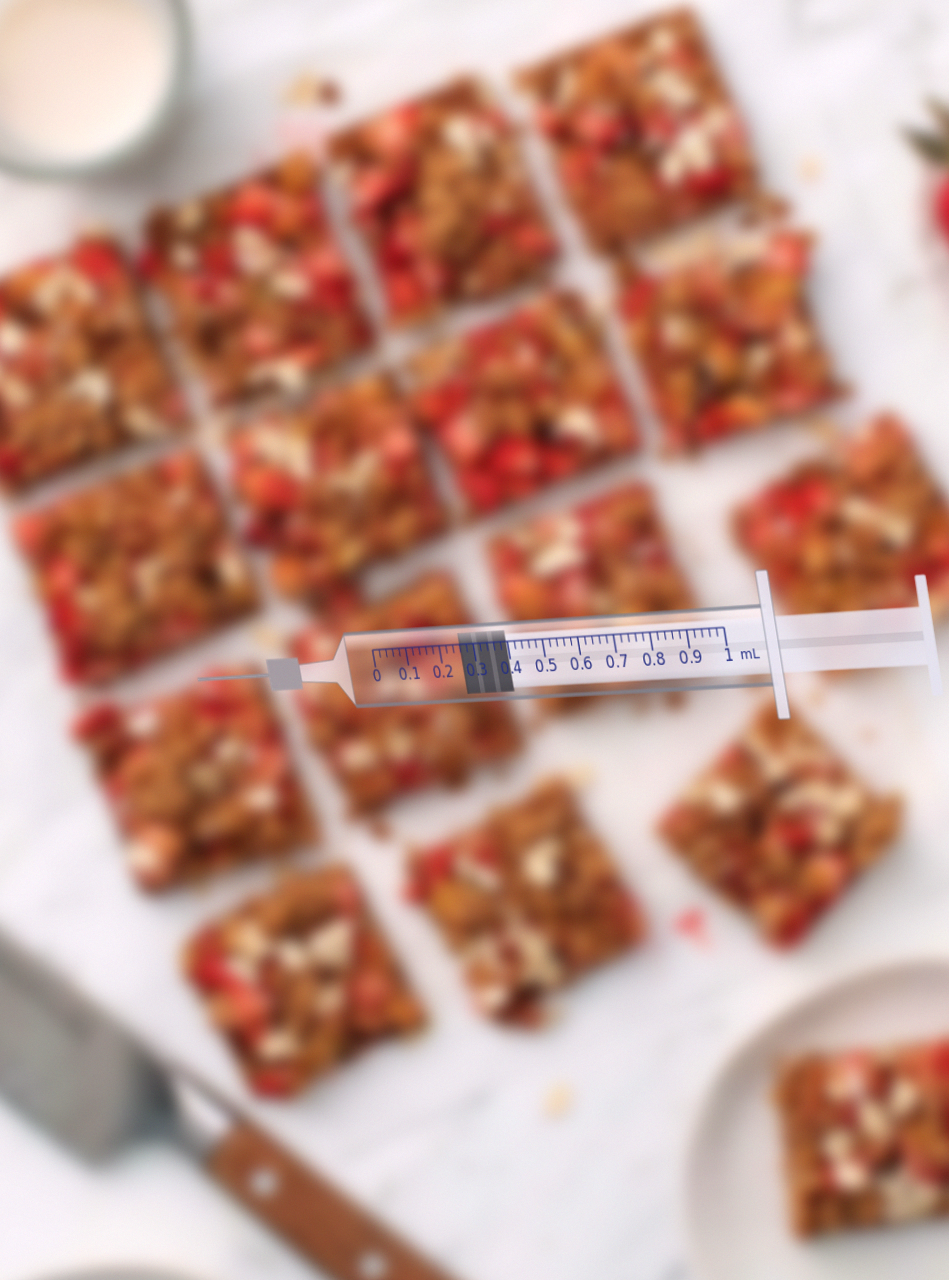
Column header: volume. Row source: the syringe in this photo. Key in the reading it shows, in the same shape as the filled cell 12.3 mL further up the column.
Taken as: 0.26 mL
